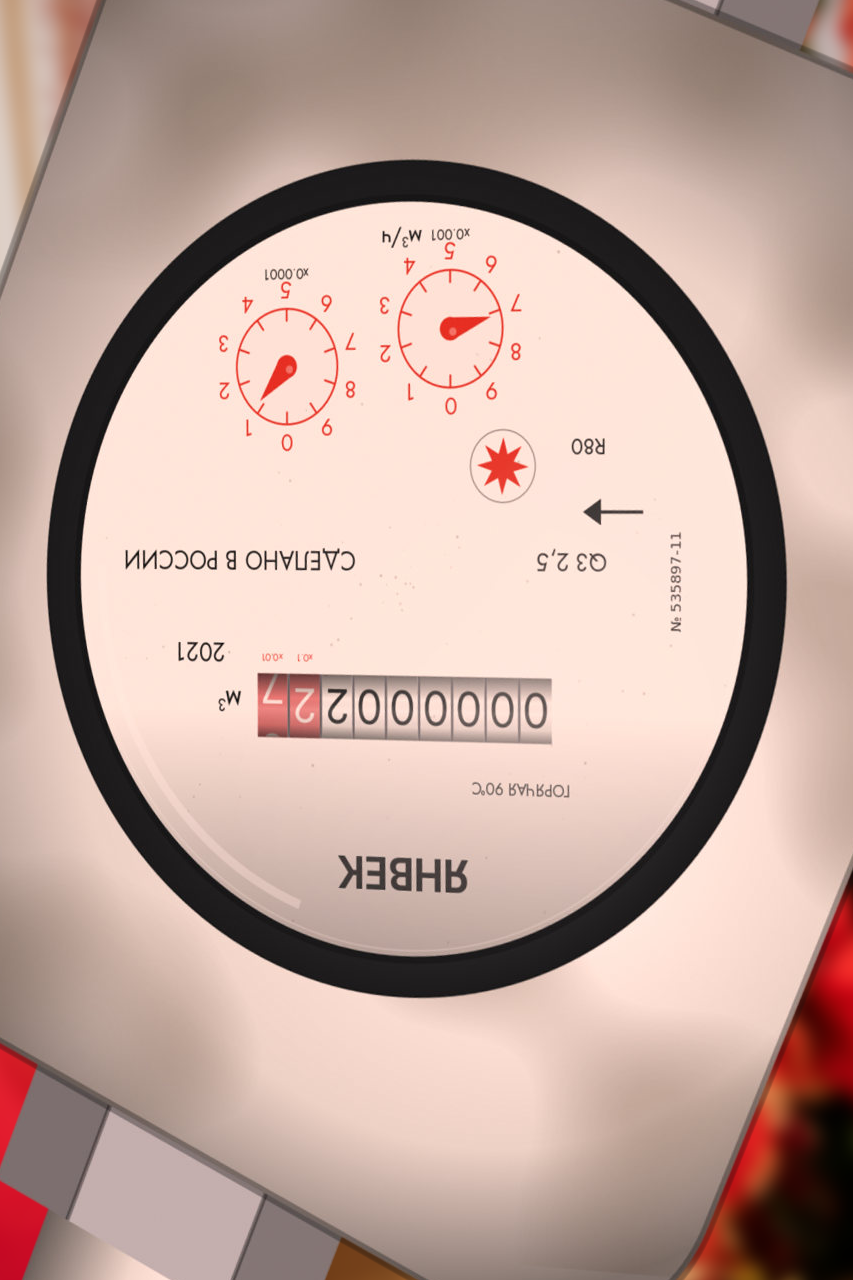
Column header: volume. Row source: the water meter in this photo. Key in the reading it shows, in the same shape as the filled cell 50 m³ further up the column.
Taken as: 2.2671 m³
